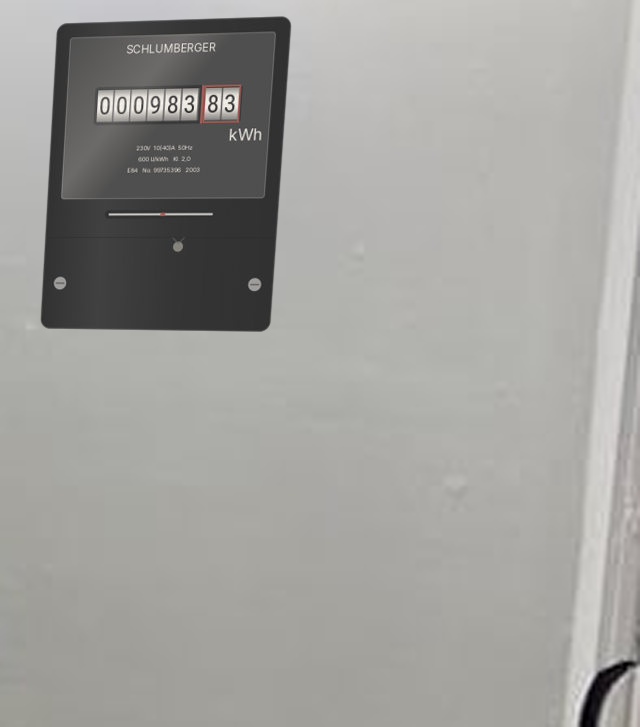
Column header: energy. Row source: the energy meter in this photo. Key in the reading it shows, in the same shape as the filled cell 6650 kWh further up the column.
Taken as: 983.83 kWh
